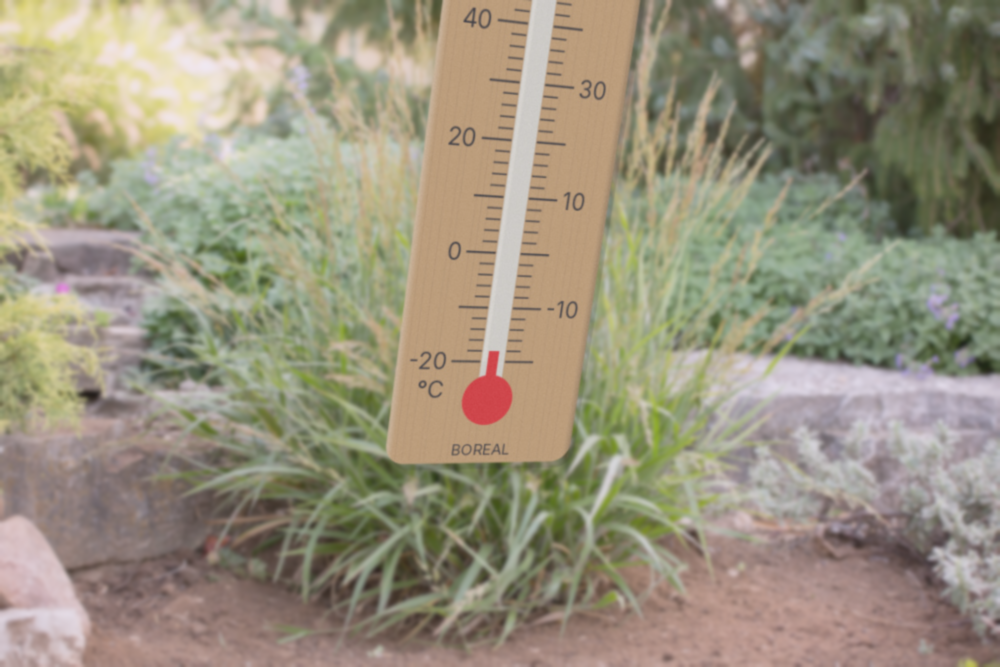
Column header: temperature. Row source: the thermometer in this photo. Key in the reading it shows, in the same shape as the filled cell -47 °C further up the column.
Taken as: -18 °C
